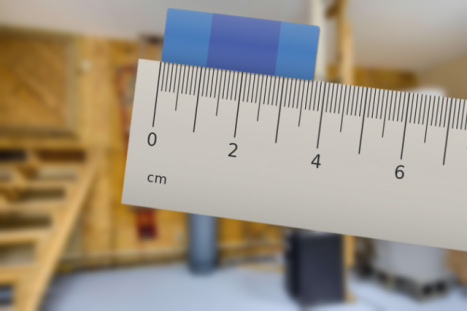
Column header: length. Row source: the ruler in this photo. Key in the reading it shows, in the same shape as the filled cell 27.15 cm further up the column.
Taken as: 3.7 cm
